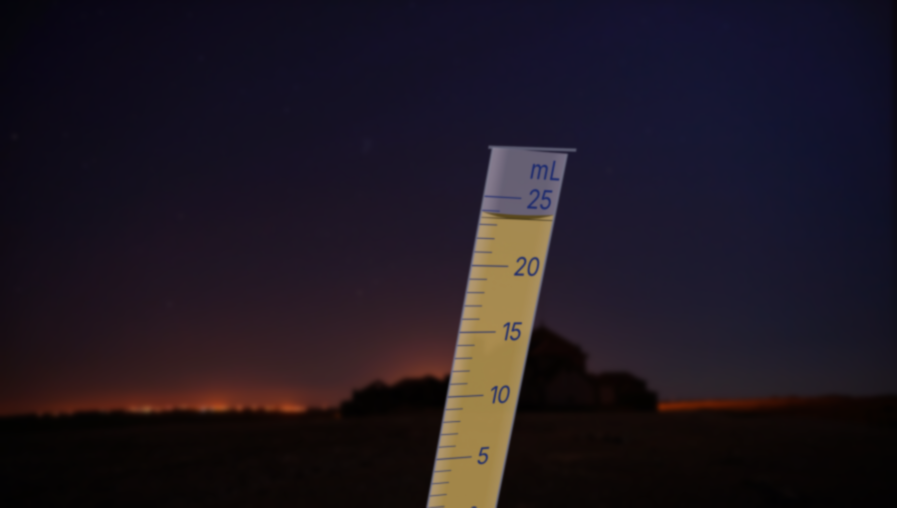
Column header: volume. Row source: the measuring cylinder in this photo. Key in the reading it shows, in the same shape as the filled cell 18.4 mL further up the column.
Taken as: 23.5 mL
